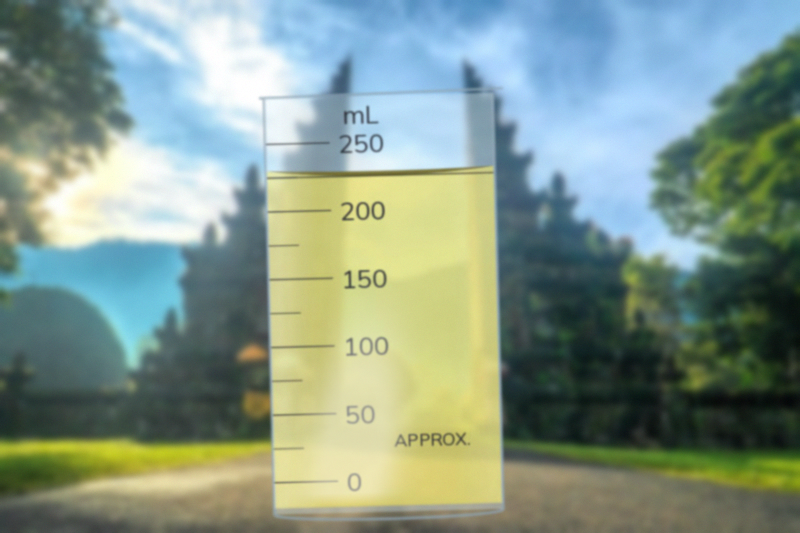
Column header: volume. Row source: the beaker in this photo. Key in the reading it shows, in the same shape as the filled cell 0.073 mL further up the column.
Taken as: 225 mL
